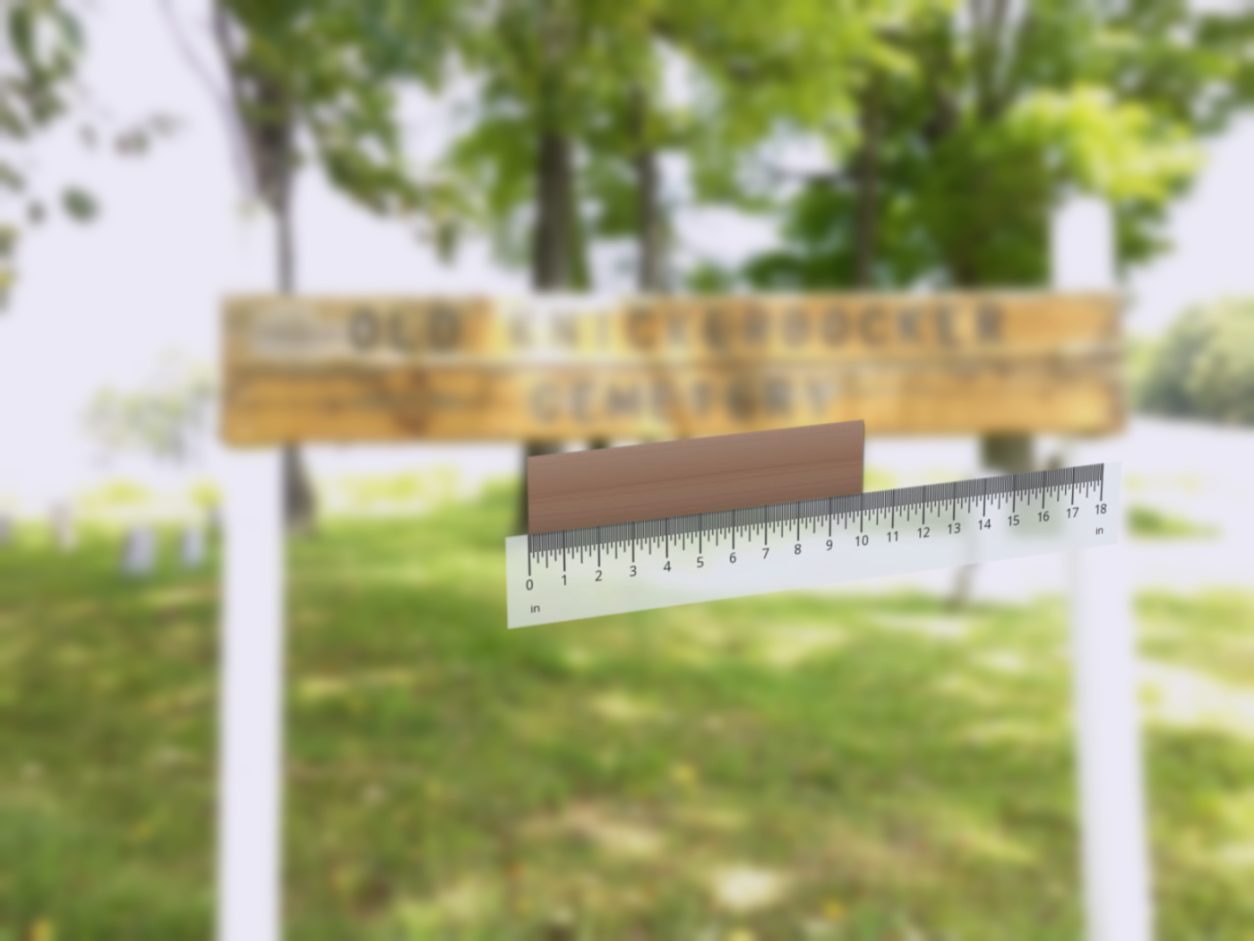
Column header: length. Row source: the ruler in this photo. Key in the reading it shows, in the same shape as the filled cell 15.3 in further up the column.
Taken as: 10 in
